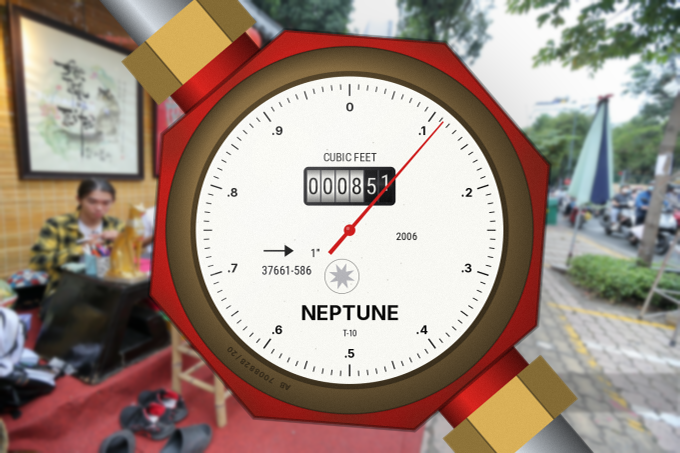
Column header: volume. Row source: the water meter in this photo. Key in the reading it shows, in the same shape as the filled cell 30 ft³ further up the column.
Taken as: 851.11 ft³
